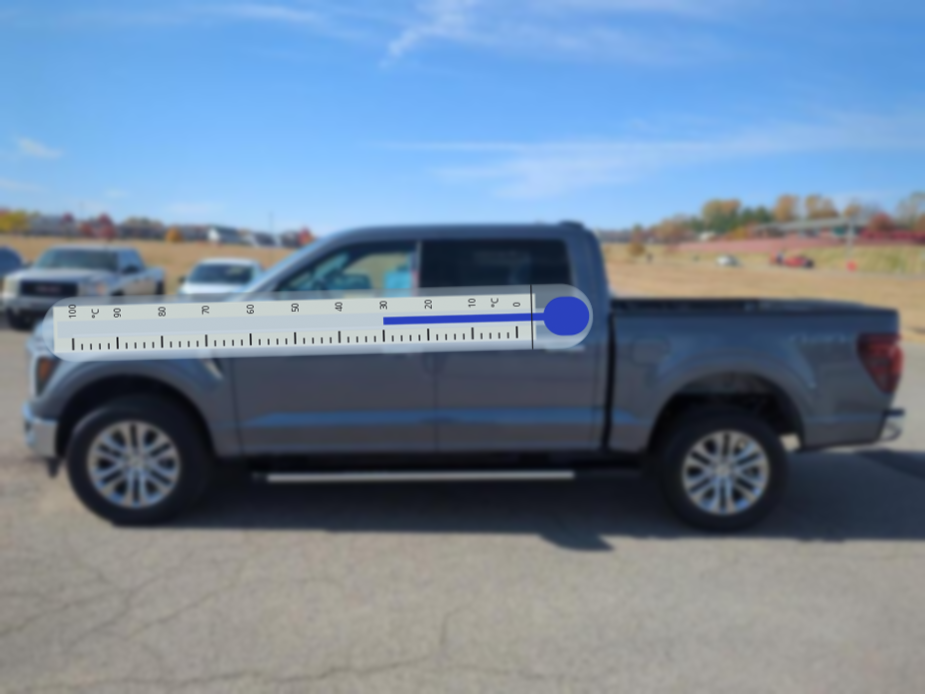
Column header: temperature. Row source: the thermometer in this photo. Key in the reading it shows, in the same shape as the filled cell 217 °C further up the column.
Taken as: 30 °C
